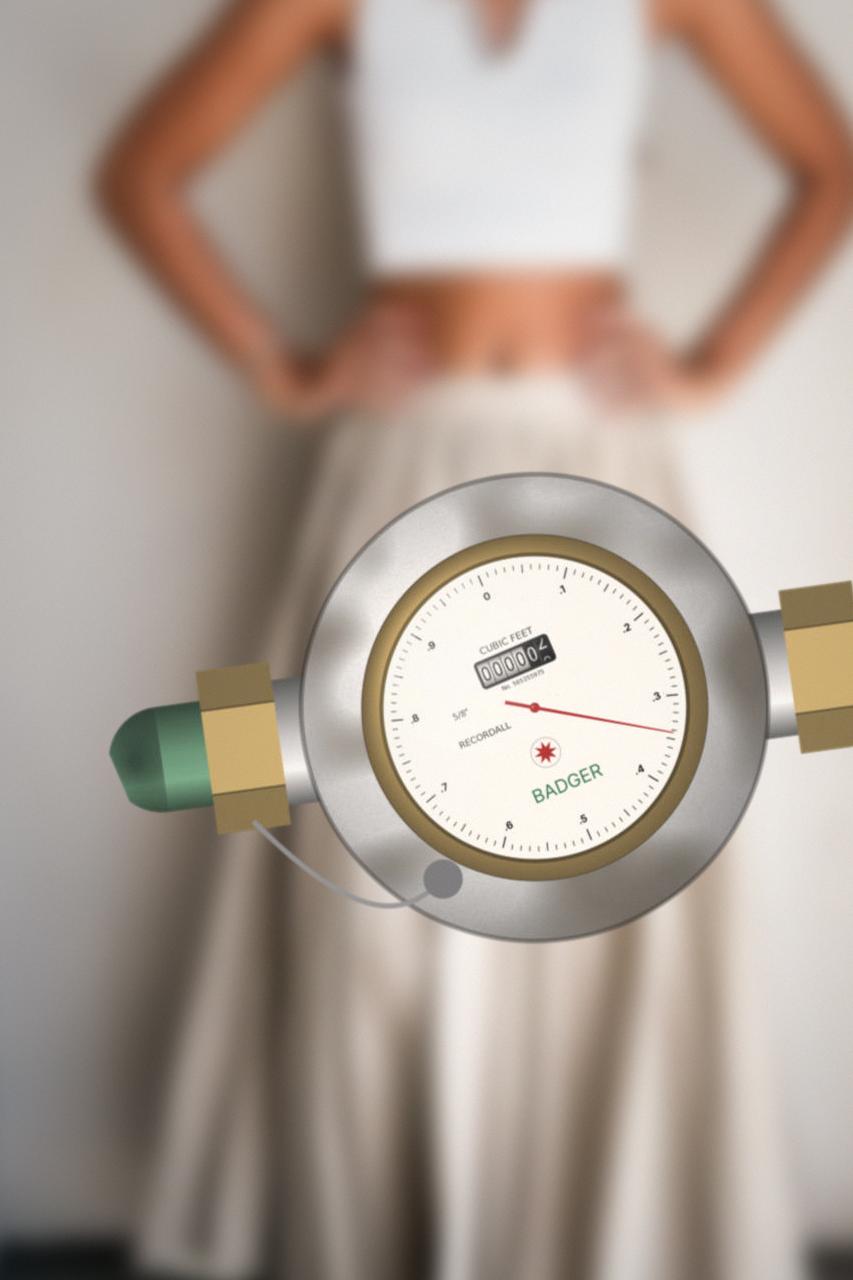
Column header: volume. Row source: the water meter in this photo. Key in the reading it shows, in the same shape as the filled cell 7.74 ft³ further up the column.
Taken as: 2.34 ft³
